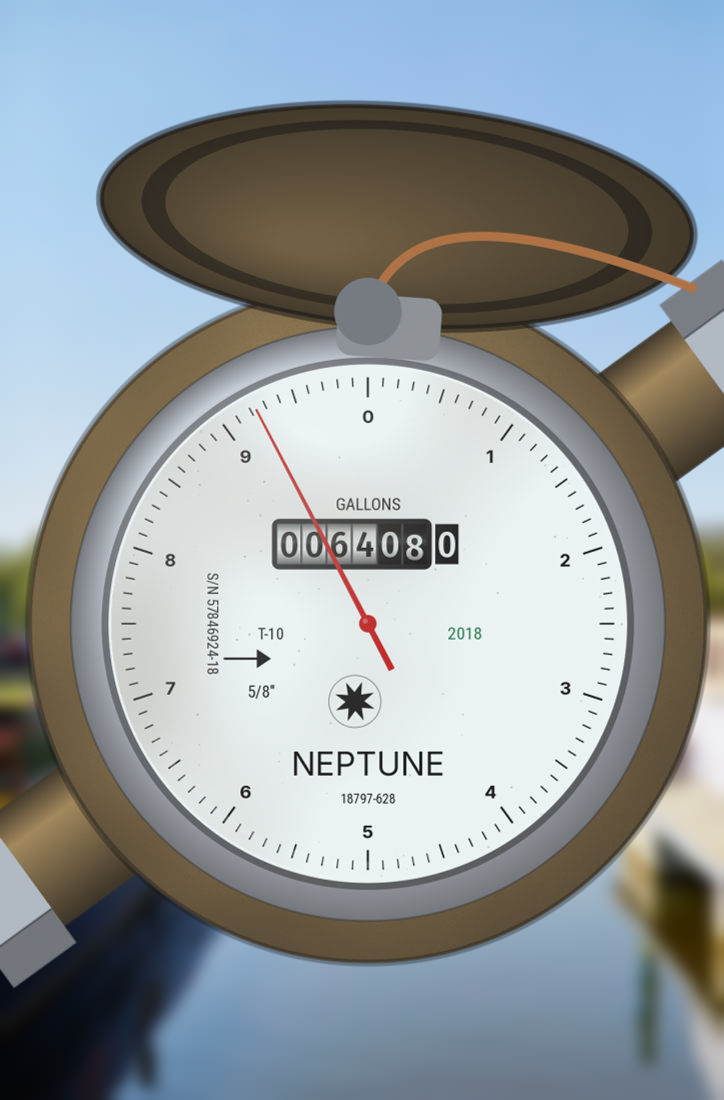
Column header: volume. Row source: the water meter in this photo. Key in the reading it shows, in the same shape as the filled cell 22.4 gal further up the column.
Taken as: 64079.2 gal
